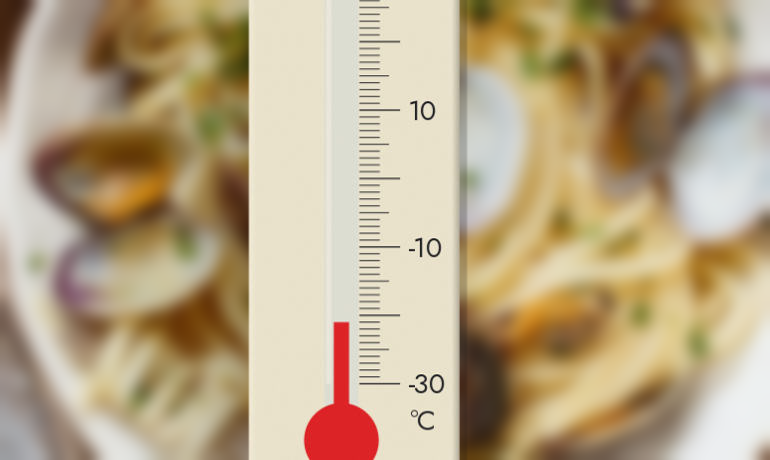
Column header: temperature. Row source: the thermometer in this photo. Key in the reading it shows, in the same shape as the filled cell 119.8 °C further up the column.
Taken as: -21 °C
